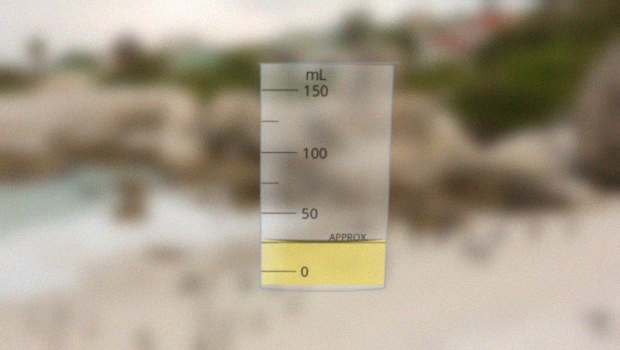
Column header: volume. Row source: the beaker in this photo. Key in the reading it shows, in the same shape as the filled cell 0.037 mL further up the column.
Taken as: 25 mL
